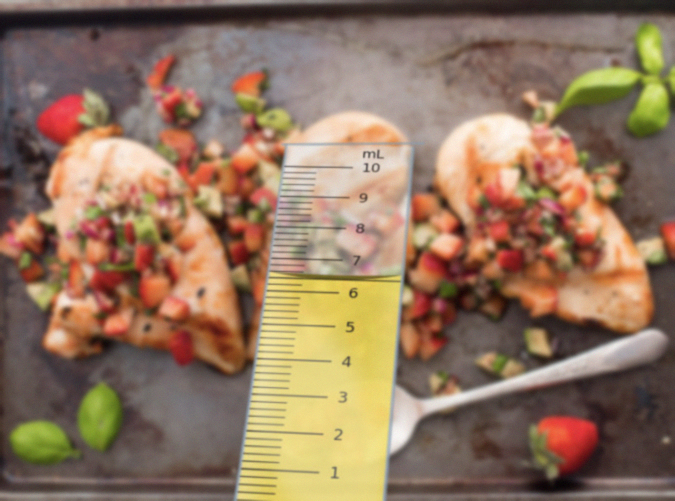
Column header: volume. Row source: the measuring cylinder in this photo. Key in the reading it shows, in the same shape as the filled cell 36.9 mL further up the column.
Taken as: 6.4 mL
